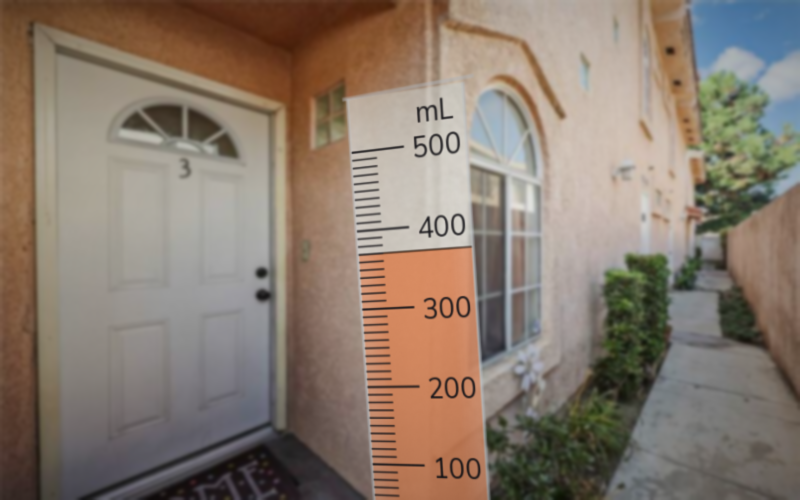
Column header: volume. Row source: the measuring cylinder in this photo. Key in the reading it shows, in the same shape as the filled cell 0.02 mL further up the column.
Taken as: 370 mL
